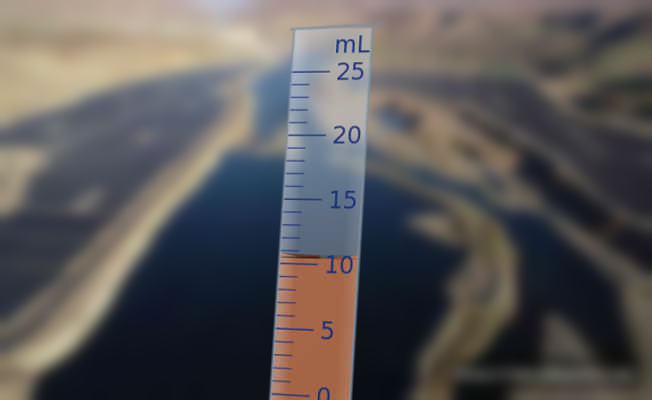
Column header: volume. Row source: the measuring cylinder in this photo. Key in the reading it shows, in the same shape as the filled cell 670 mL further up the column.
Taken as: 10.5 mL
